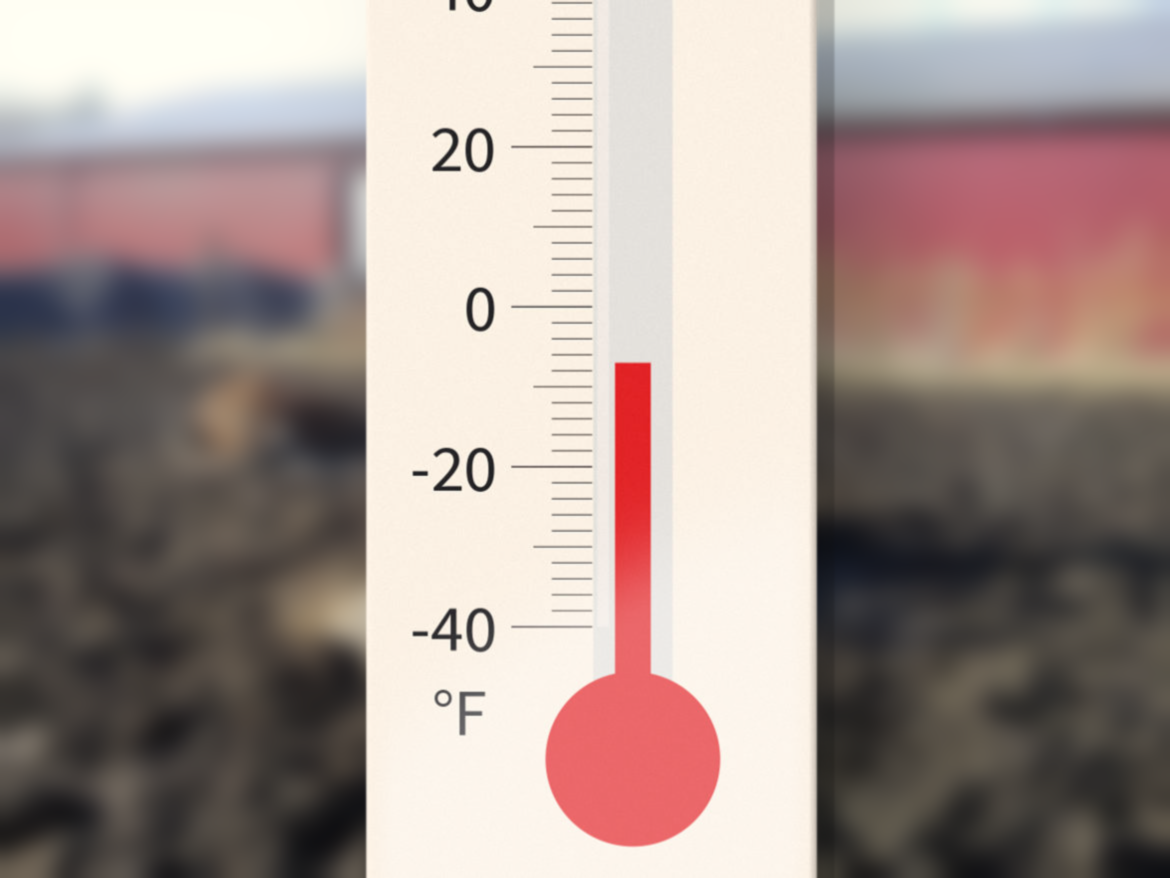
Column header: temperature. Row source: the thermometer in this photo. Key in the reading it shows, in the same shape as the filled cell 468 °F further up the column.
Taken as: -7 °F
